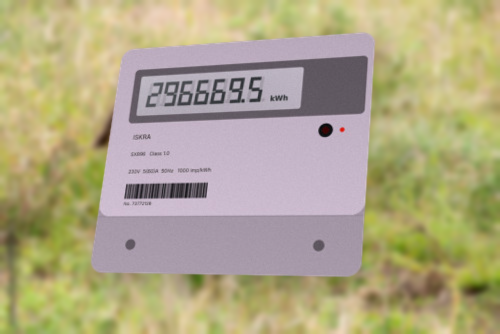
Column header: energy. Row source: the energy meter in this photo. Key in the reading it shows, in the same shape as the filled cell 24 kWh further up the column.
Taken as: 296669.5 kWh
